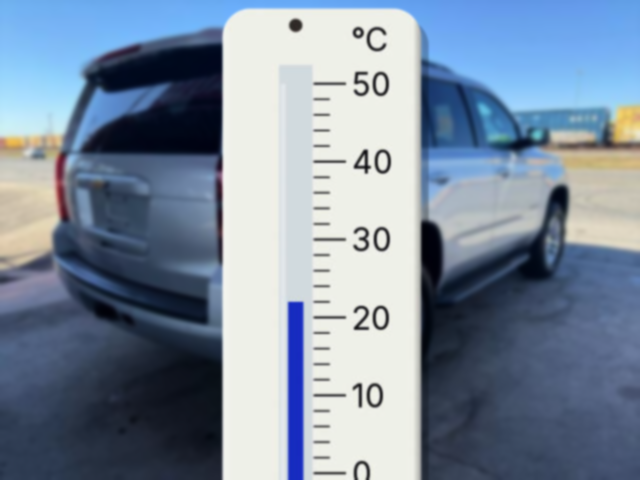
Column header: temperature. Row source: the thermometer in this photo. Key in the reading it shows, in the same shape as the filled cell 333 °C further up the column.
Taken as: 22 °C
